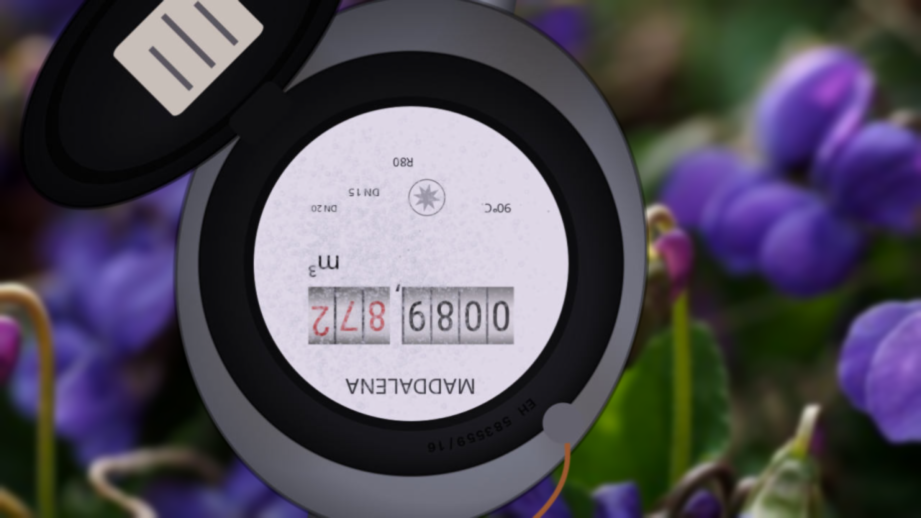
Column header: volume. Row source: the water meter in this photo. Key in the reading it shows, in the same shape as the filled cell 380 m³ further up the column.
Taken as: 89.872 m³
